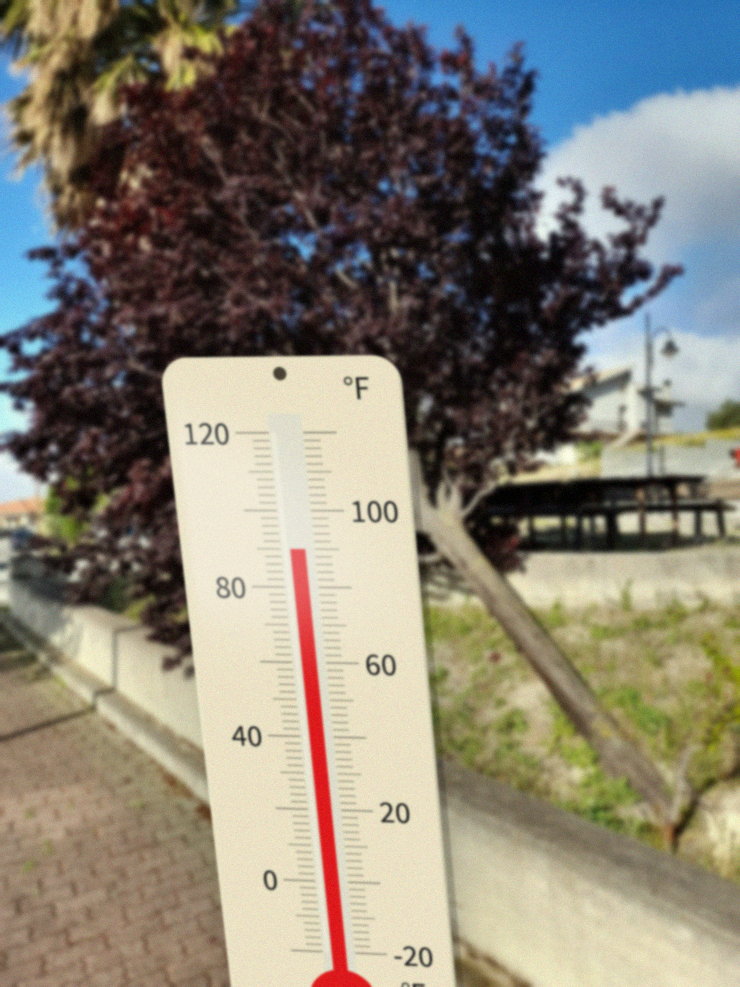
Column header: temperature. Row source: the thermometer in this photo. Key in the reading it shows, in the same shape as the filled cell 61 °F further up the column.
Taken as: 90 °F
